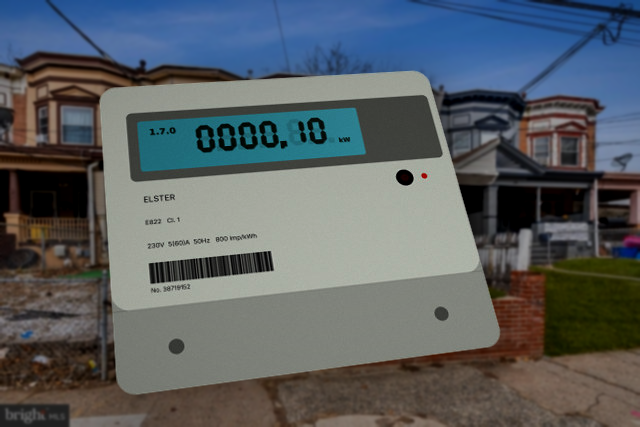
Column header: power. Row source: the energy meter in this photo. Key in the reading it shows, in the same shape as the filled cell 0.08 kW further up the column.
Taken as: 0.10 kW
